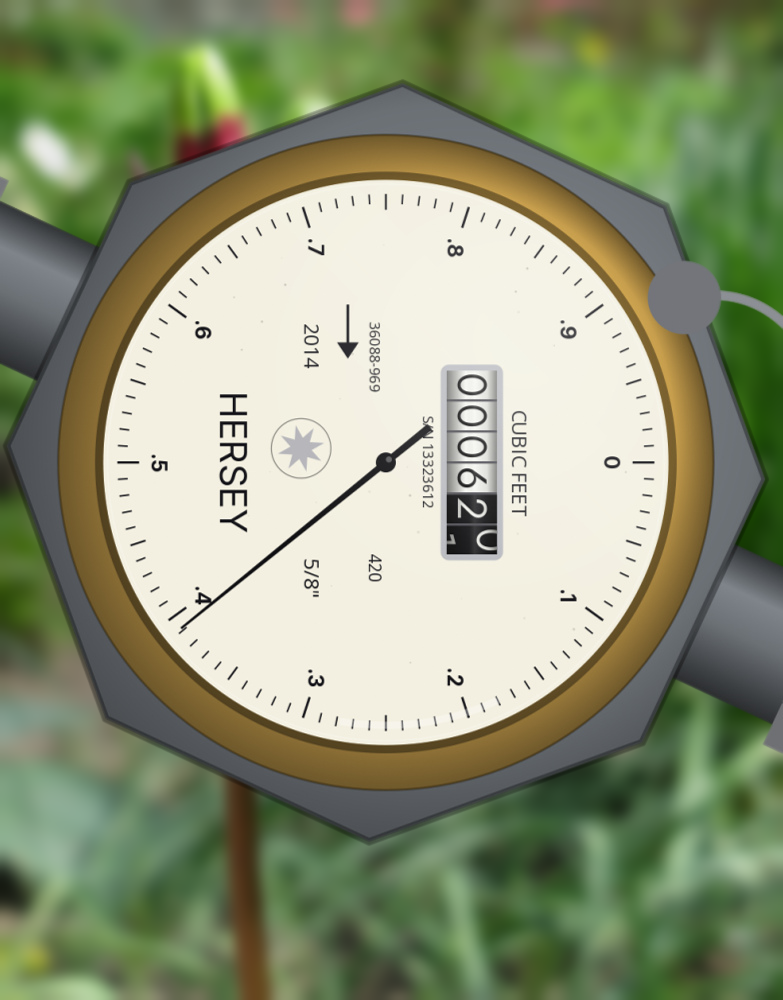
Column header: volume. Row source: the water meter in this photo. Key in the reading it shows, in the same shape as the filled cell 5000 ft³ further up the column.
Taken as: 620.39 ft³
